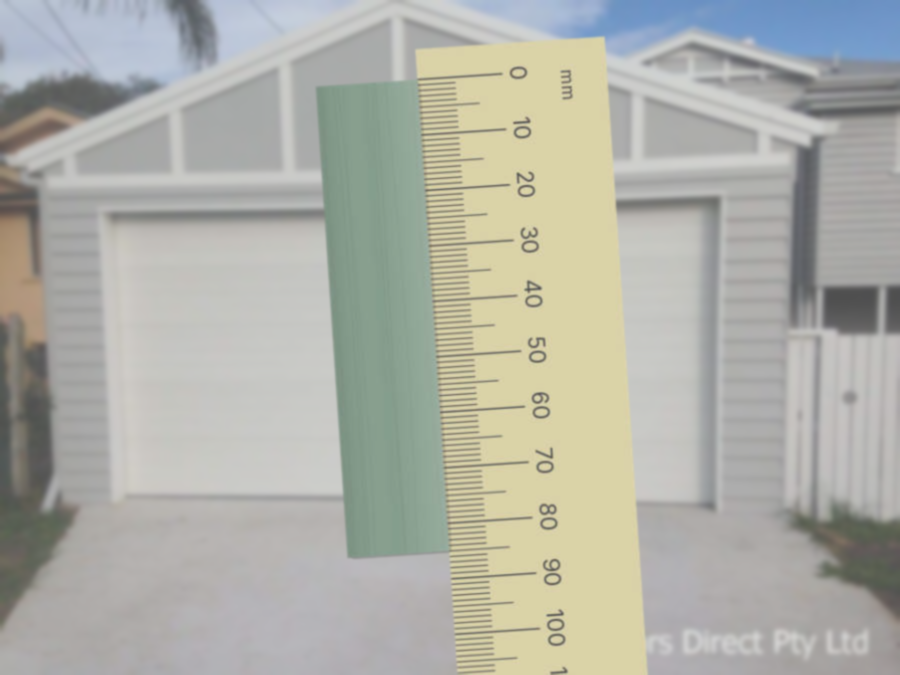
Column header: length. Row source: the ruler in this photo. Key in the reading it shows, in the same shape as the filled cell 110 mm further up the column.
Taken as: 85 mm
